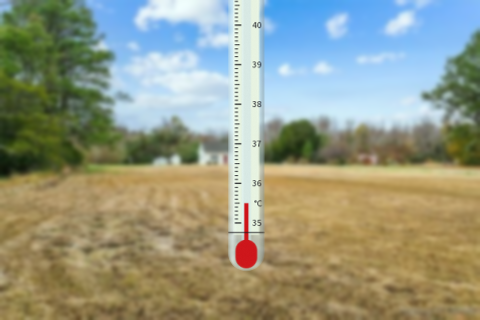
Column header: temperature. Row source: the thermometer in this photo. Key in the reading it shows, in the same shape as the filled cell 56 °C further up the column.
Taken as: 35.5 °C
